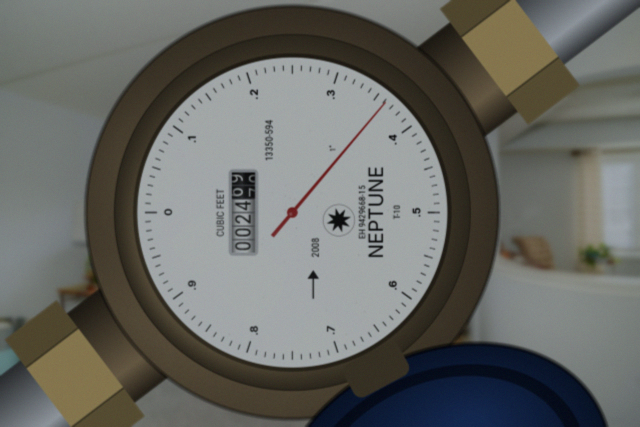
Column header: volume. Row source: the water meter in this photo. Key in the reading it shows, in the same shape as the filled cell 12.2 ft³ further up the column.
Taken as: 2469.36 ft³
